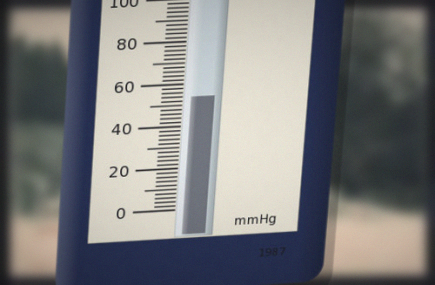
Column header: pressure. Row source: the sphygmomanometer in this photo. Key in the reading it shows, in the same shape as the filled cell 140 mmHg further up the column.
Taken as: 54 mmHg
